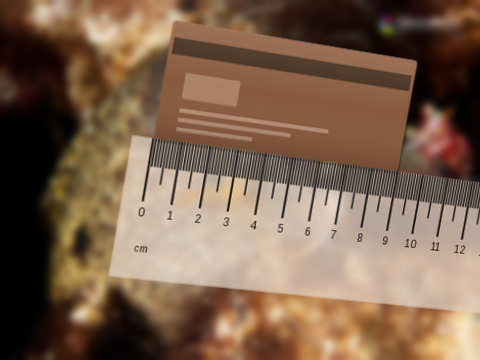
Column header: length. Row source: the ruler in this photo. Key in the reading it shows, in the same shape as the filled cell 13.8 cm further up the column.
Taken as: 9 cm
